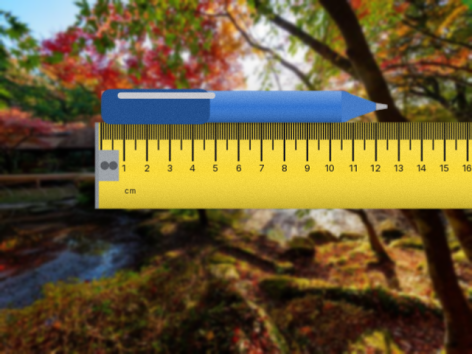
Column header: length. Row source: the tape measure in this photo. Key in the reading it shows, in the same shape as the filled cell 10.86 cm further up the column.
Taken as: 12.5 cm
